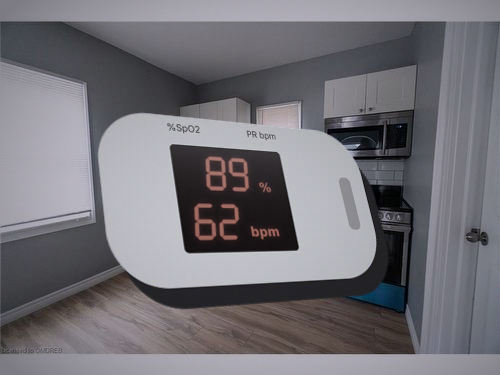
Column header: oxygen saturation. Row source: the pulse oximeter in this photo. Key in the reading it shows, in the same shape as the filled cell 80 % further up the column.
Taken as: 89 %
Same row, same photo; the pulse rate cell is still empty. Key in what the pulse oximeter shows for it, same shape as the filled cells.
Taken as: 62 bpm
